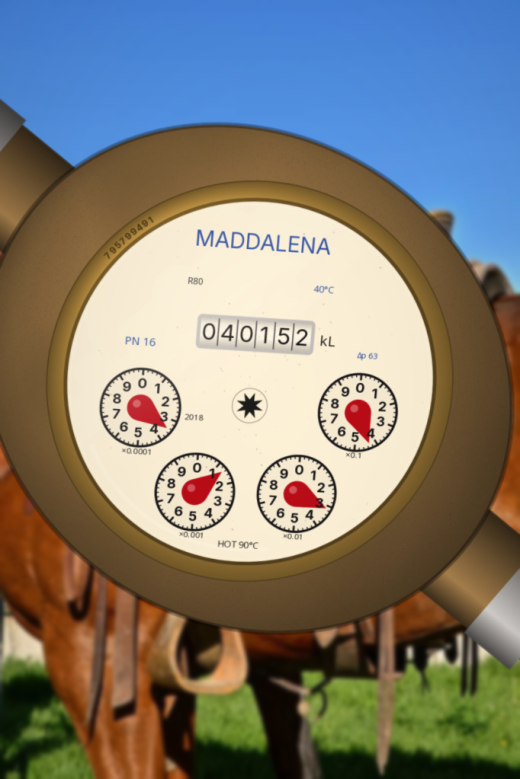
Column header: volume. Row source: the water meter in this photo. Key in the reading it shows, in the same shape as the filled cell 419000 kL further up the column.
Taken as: 40152.4313 kL
